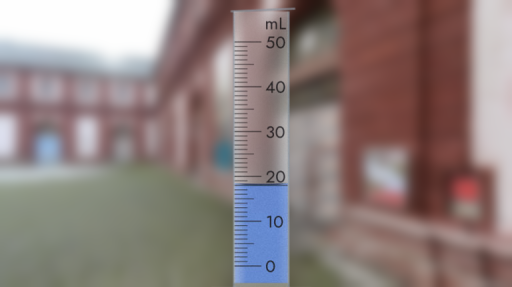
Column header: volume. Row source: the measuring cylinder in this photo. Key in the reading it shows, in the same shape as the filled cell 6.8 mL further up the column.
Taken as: 18 mL
